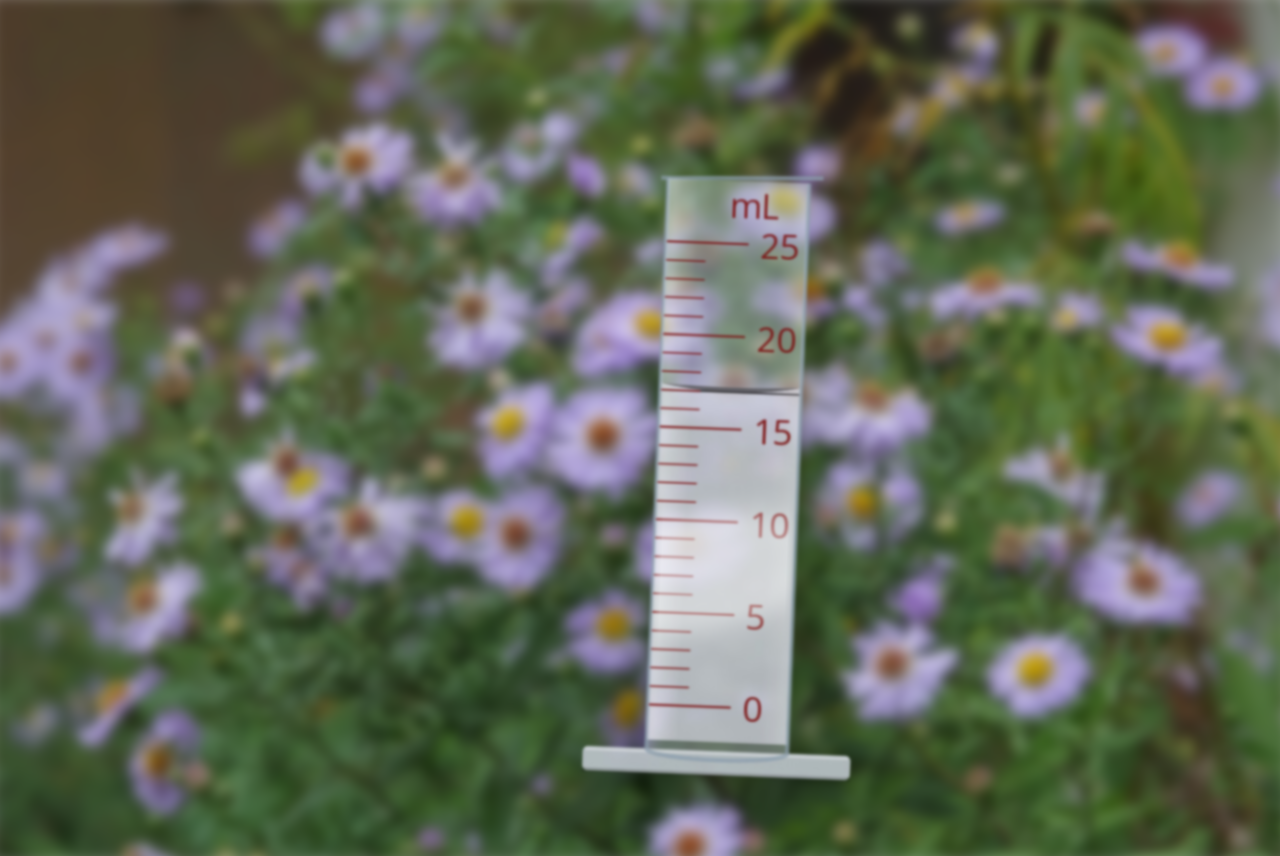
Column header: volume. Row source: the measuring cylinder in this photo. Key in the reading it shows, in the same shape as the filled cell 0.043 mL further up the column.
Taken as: 17 mL
